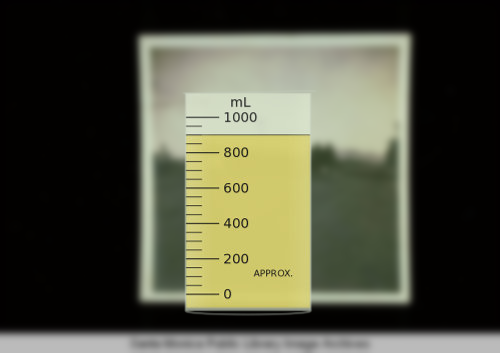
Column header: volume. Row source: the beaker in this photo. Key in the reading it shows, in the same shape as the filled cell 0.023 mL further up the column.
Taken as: 900 mL
